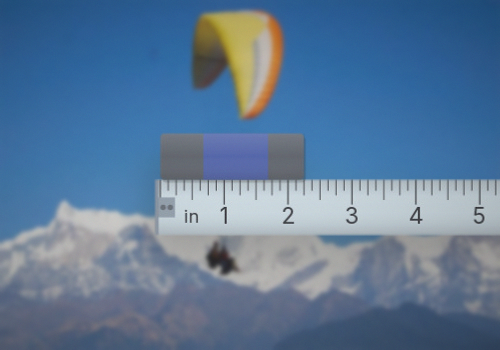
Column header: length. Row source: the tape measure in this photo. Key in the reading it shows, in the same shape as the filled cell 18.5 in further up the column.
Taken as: 2.25 in
